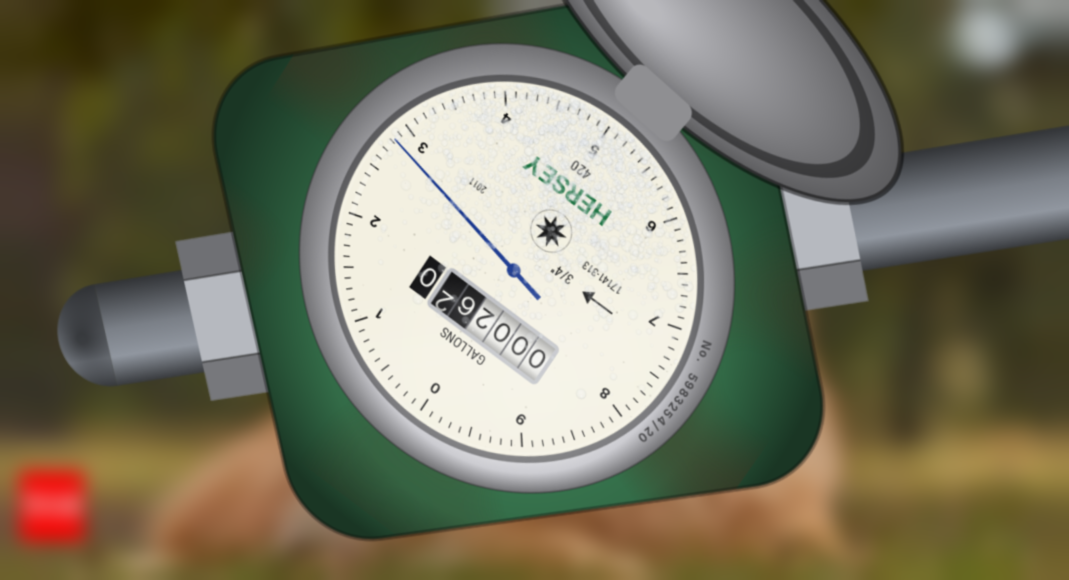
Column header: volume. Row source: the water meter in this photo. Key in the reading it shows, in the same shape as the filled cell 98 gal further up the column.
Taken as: 2622.8 gal
